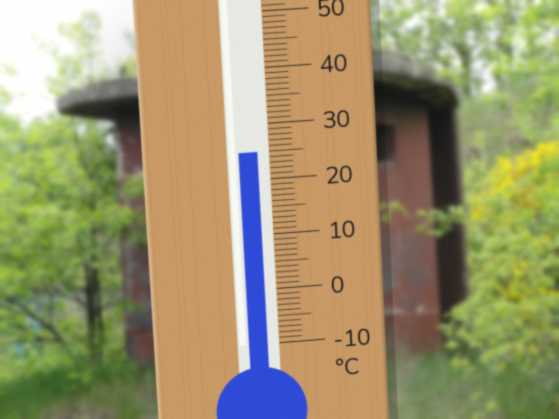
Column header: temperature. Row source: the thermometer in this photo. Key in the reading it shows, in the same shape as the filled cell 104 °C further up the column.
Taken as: 25 °C
